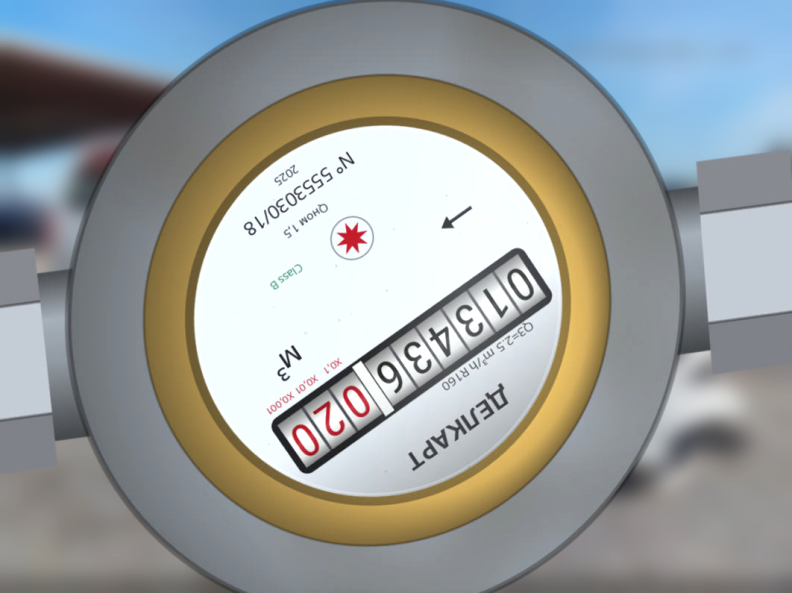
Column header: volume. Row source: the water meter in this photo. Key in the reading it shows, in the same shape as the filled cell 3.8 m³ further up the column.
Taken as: 13436.020 m³
